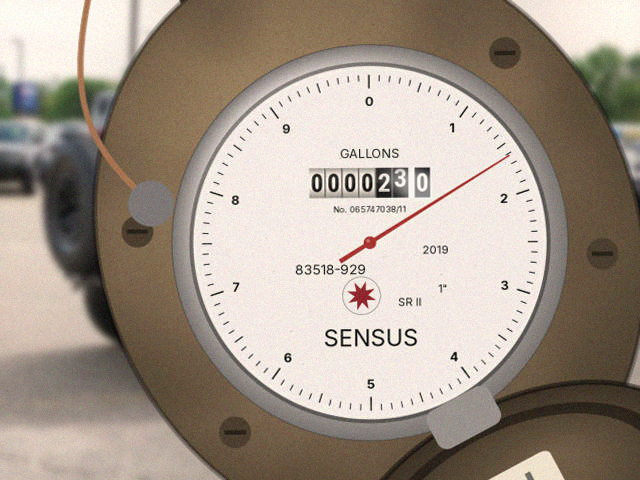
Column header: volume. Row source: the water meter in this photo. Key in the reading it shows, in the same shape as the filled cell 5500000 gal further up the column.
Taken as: 231.6 gal
